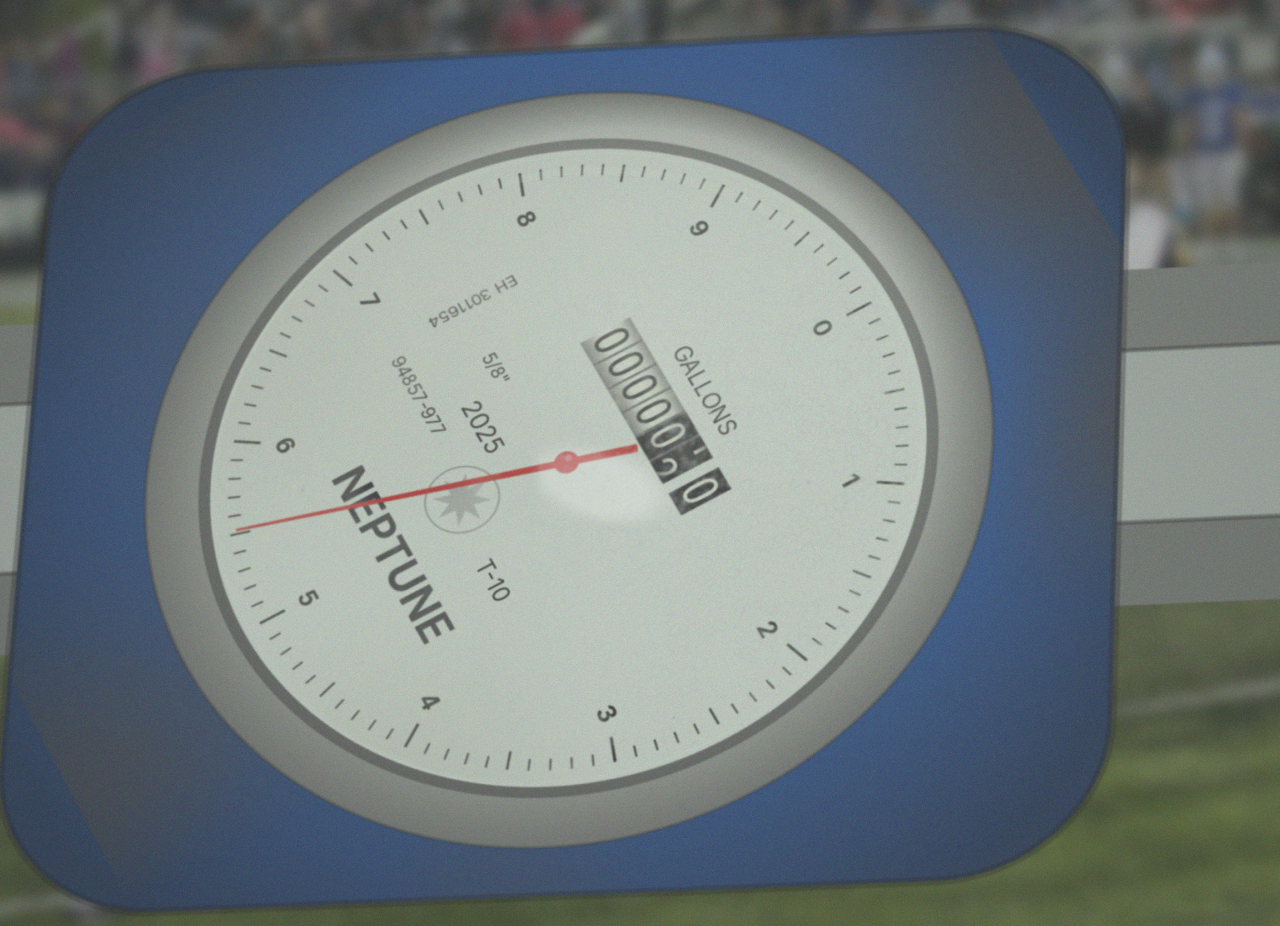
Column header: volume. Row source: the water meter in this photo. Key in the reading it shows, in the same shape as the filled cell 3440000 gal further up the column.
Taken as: 15.5 gal
